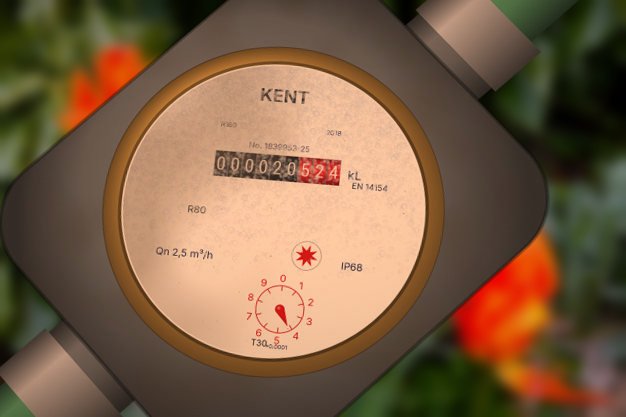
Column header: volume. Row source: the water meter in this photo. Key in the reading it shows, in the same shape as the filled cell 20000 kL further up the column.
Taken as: 20.5244 kL
